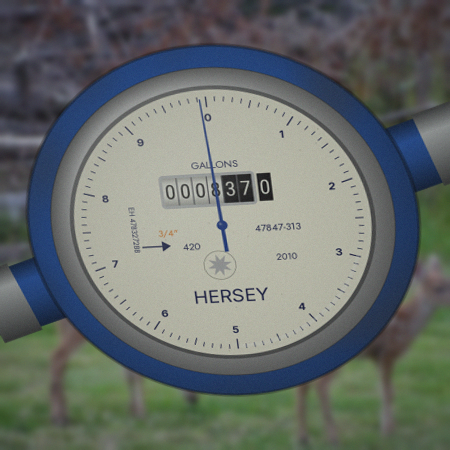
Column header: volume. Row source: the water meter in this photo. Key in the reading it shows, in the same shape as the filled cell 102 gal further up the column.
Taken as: 8369.9 gal
